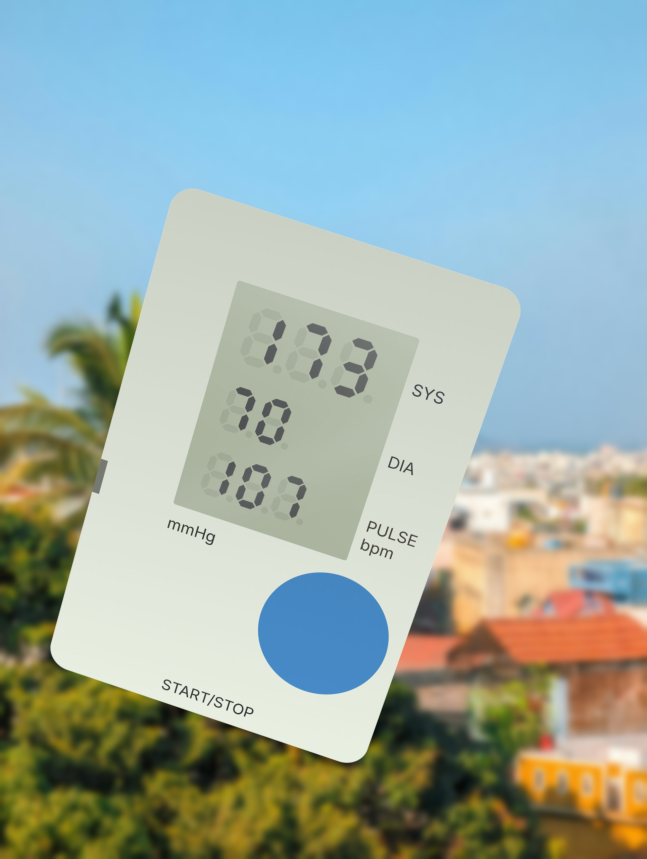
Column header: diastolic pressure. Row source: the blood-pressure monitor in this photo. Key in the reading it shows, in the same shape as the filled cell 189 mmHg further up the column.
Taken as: 70 mmHg
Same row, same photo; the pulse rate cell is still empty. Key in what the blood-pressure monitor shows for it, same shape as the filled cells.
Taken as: 107 bpm
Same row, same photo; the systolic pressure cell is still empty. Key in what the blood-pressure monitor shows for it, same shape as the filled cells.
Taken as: 173 mmHg
